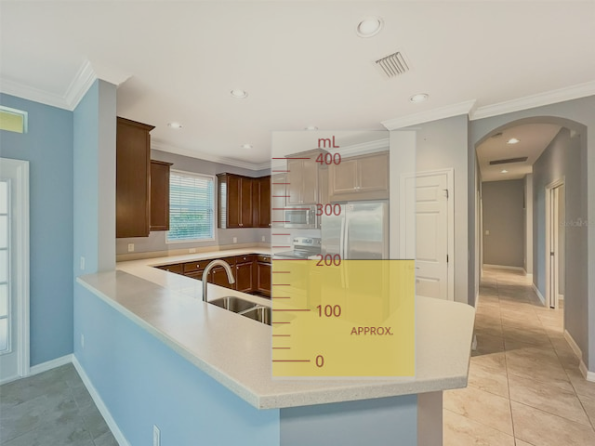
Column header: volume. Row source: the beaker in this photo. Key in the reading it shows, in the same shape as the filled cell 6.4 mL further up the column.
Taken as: 200 mL
